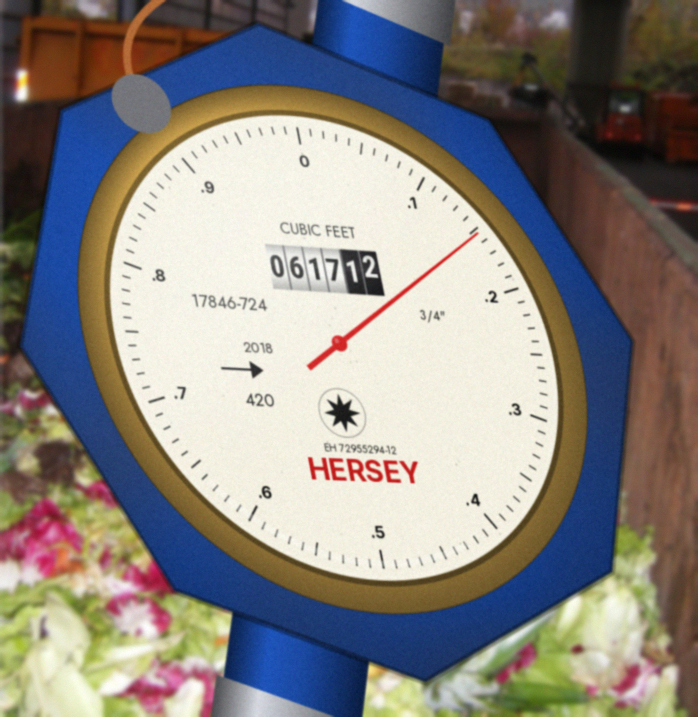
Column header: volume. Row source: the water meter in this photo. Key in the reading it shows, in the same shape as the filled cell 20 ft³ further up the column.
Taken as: 61712.15 ft³
